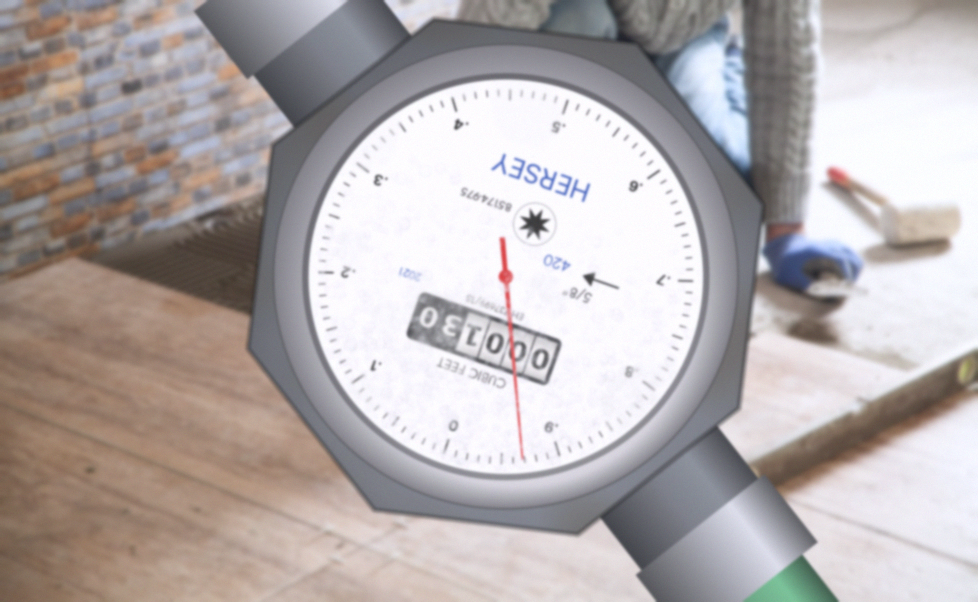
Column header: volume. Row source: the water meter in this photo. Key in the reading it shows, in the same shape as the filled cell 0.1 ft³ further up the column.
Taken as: 129.93 ft³
